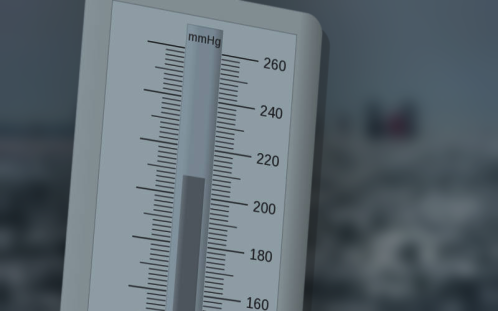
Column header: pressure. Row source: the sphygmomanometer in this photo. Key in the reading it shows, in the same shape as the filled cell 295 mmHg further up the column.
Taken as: 208 mmHg
